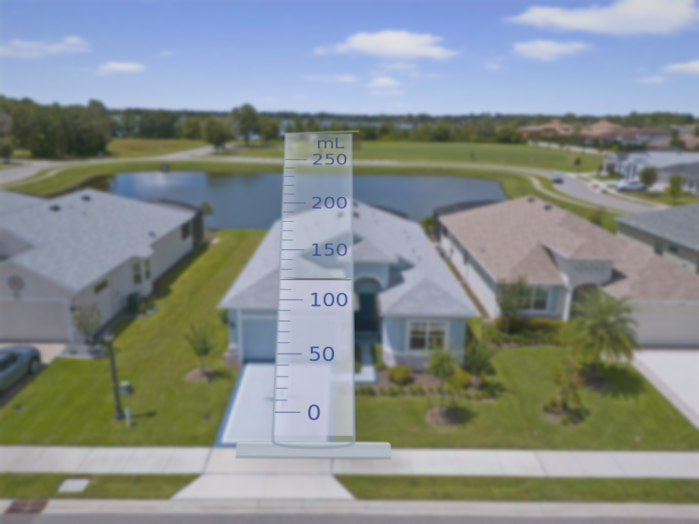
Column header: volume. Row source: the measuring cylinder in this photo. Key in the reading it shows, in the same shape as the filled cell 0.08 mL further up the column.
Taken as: 120 mL
